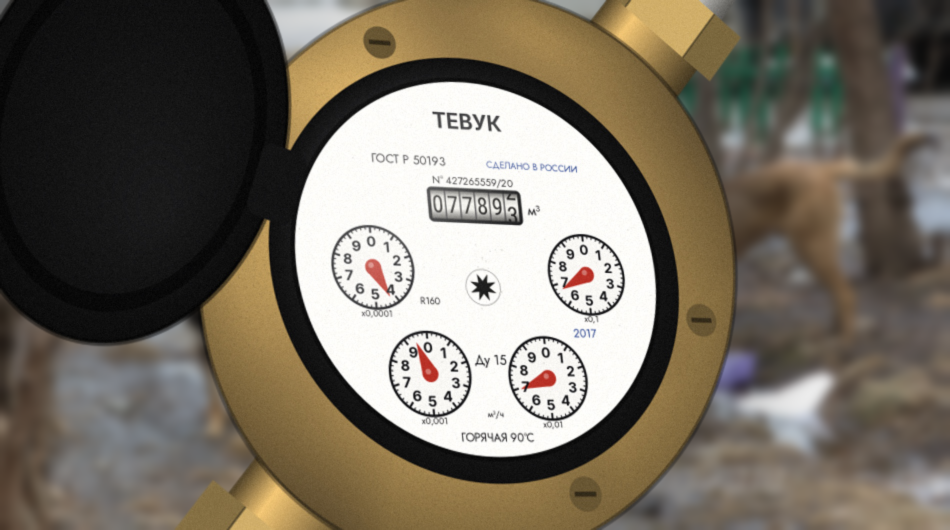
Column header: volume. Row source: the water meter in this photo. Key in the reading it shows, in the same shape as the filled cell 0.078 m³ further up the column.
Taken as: 77892.6694 m³
